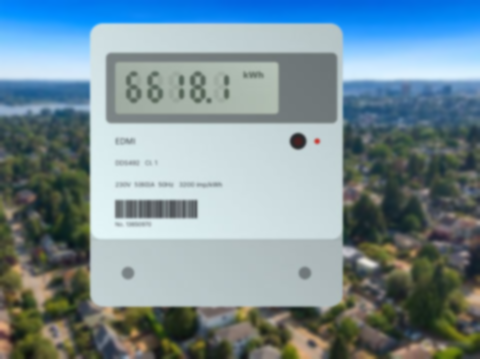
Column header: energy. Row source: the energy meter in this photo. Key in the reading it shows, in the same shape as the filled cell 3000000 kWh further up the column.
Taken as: 6618.1 kWh
